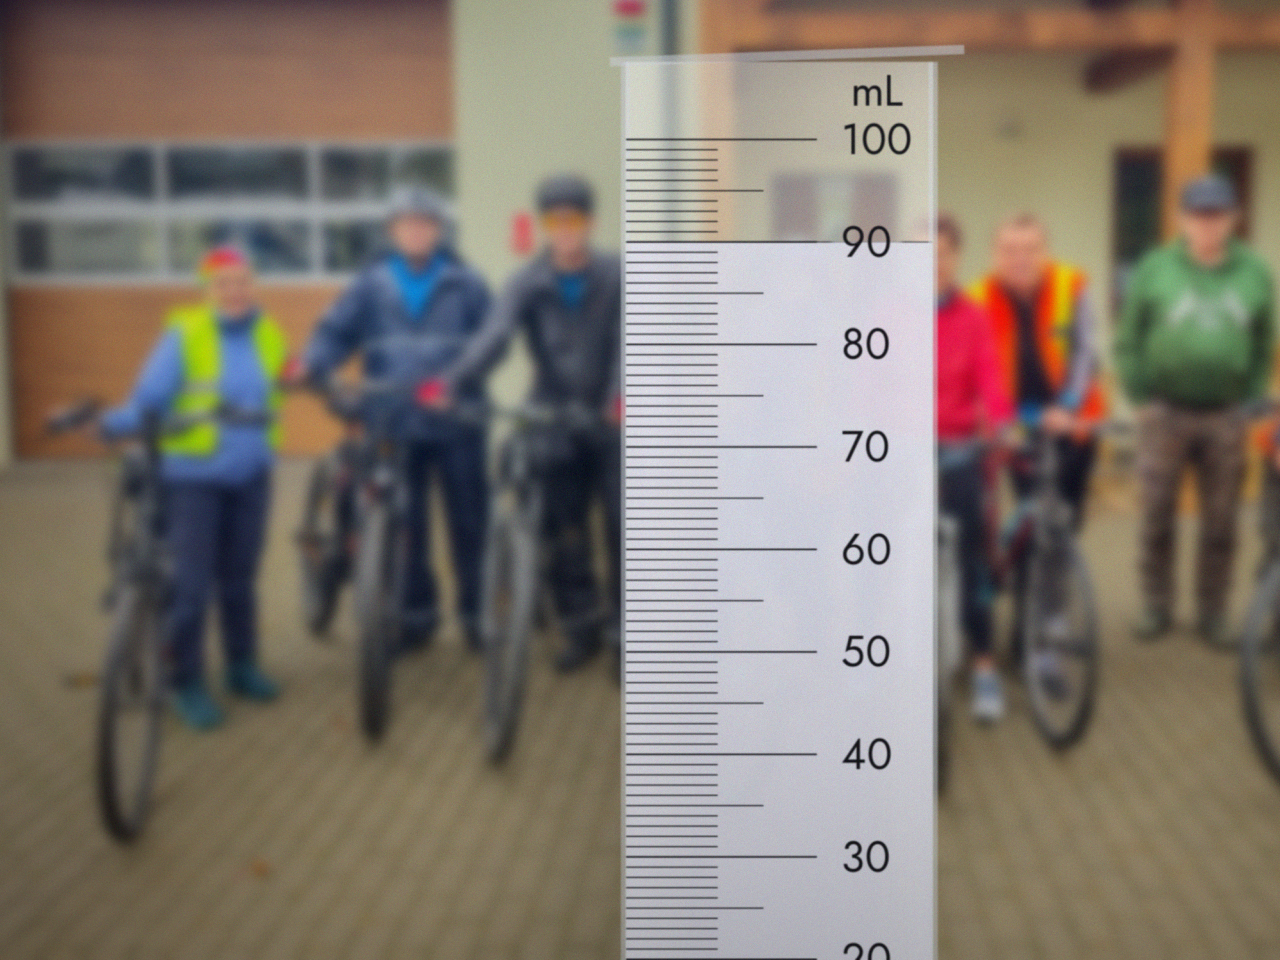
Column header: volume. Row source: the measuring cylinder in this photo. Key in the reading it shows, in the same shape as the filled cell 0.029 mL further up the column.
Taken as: 90 mL
